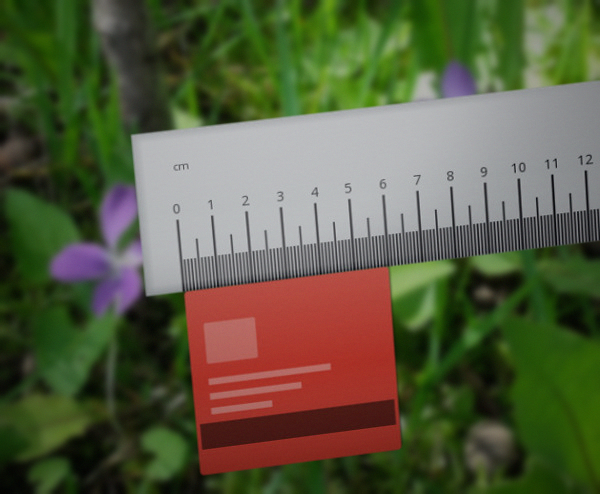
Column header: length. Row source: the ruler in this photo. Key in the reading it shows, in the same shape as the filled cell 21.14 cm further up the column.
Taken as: 6 cm
